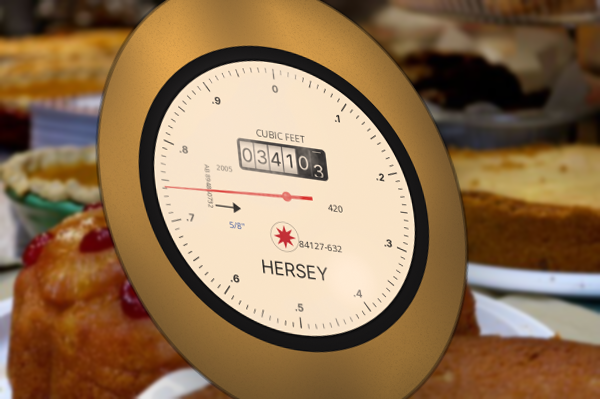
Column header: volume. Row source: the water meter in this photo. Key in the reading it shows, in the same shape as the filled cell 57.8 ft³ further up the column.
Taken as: 34102.74 ft³
